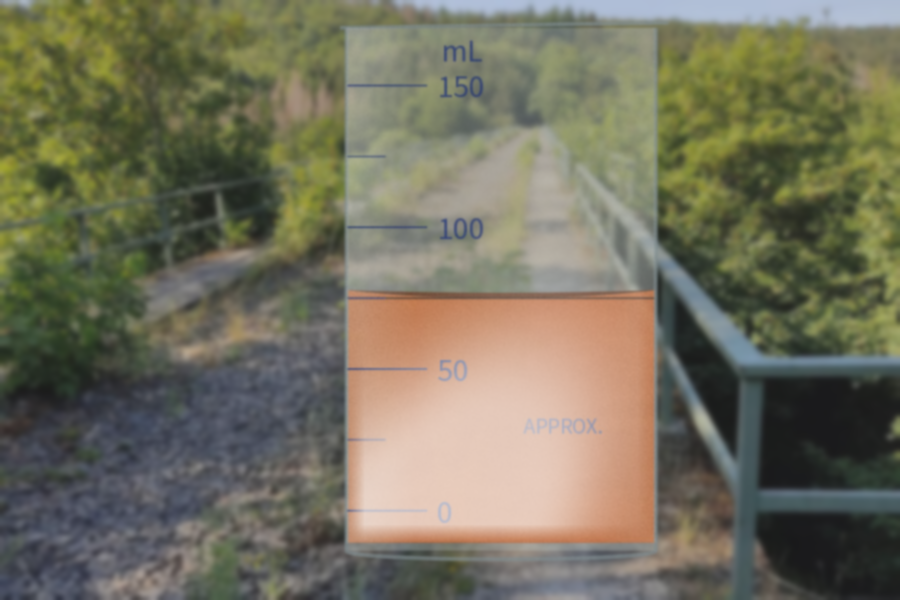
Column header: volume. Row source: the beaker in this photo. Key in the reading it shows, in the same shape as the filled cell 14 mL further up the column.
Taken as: 75 mL
